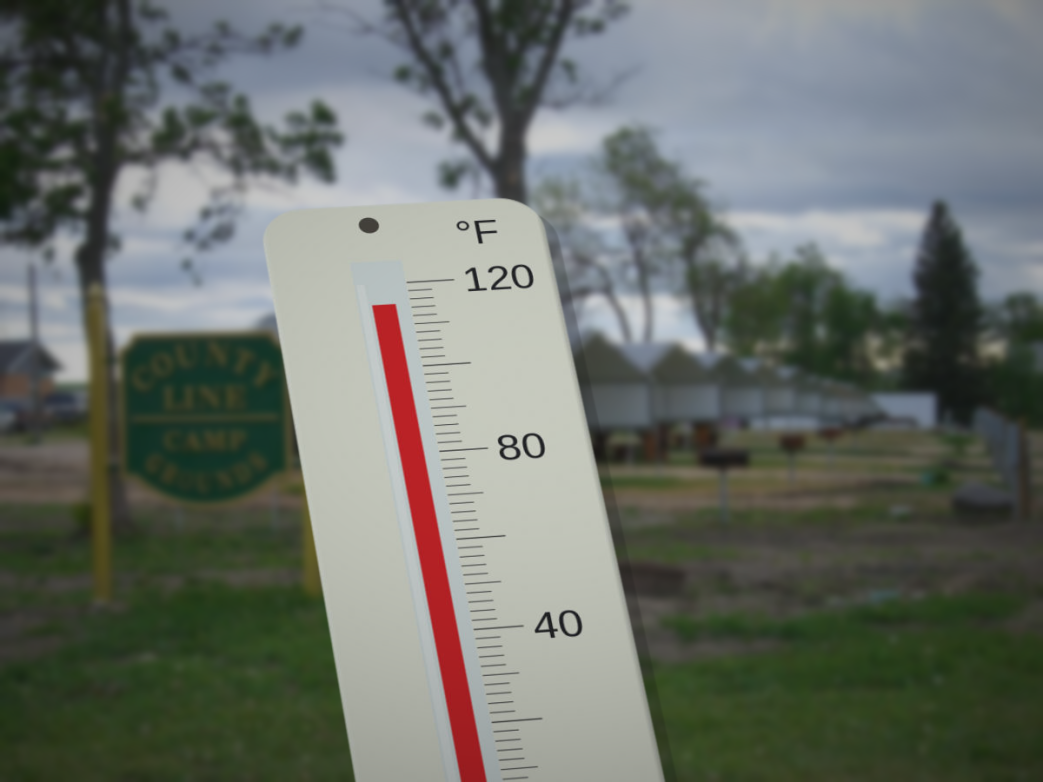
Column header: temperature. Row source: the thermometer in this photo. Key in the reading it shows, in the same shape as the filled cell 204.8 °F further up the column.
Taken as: 115 °F
